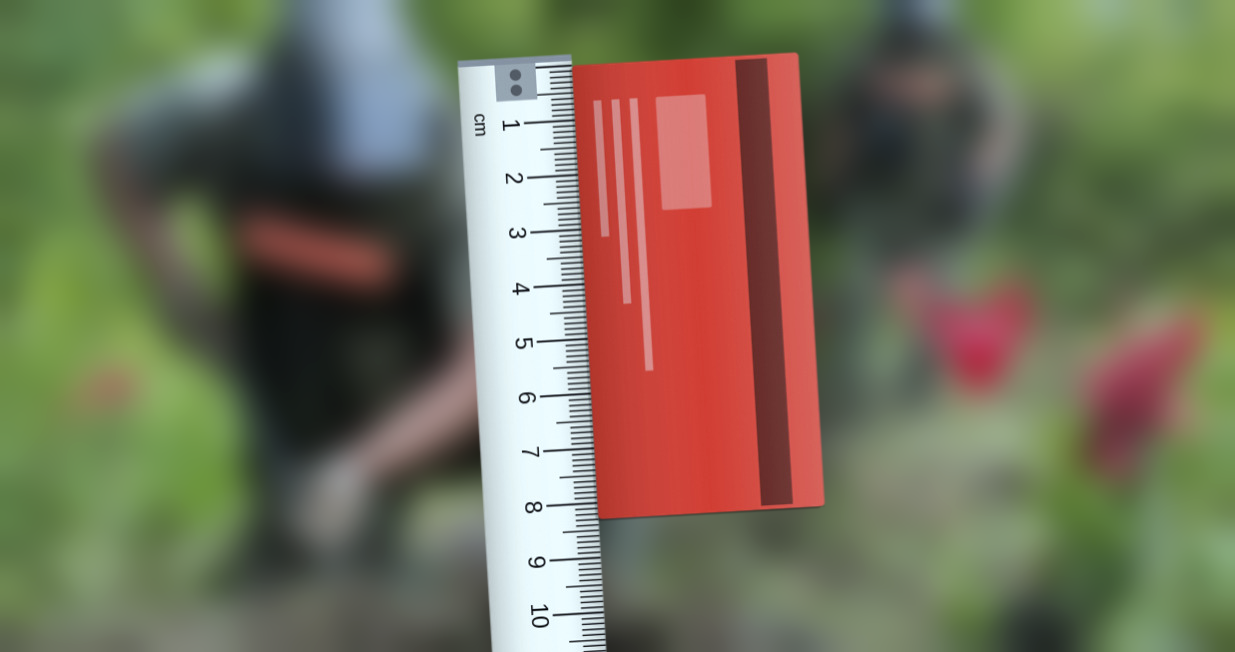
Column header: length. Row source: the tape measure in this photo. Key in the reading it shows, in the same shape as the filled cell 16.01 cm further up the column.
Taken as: 8.3 cm
